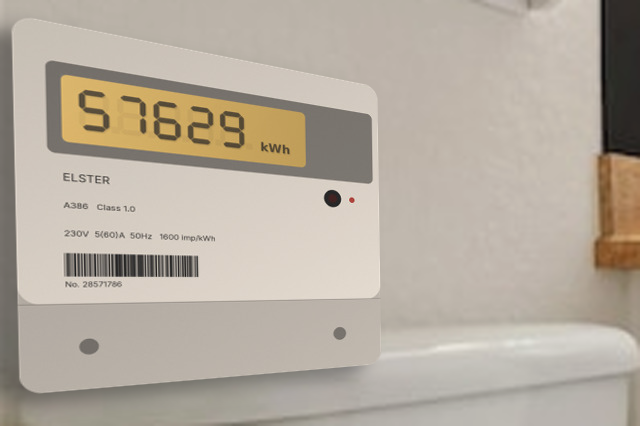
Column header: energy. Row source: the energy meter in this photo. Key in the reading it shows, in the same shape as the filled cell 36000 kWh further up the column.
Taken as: 57629 kWh
